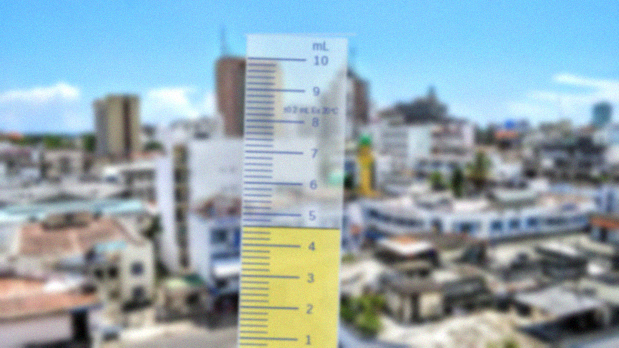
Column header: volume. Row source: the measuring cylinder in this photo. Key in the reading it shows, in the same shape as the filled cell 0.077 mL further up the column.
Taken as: 4.6 mL
